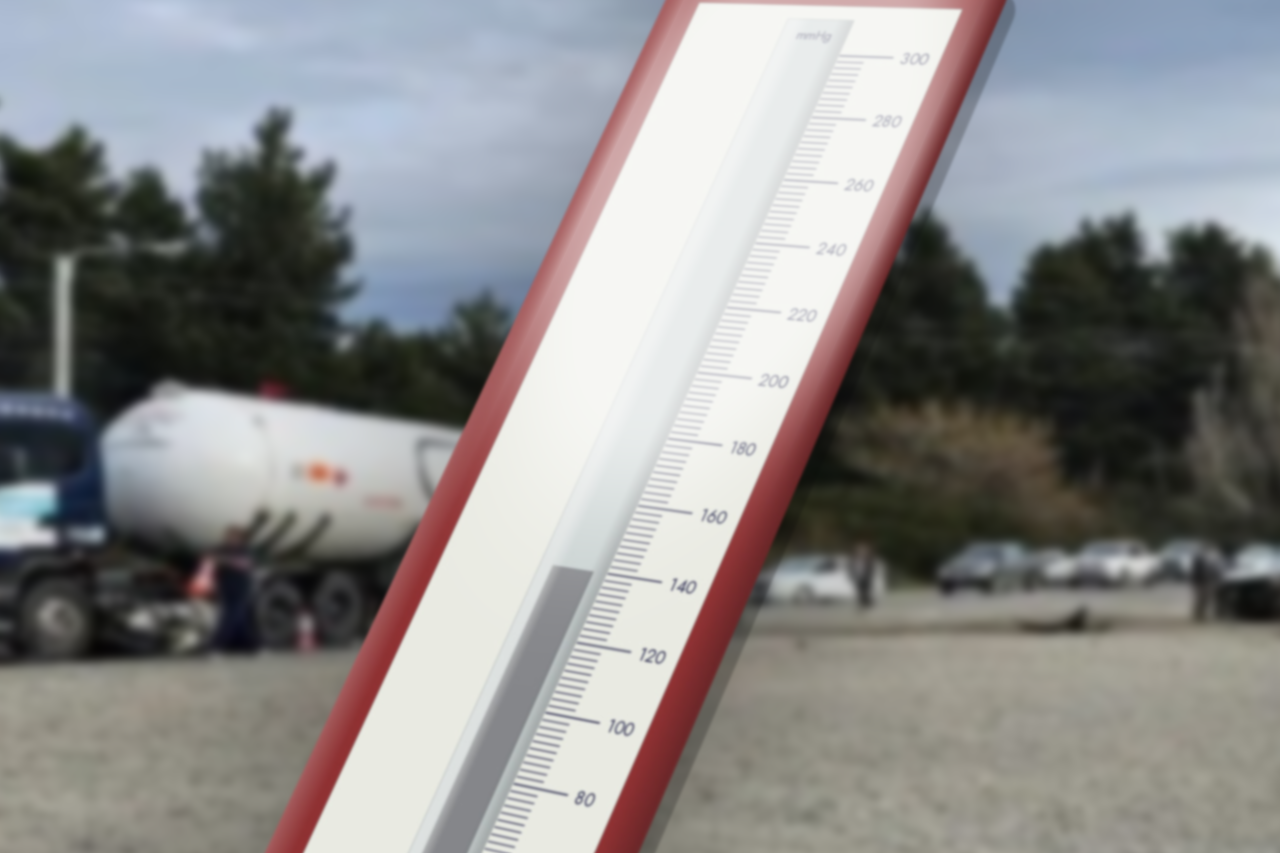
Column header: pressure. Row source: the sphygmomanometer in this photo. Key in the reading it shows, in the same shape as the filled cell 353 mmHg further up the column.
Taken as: 140 mmHg
